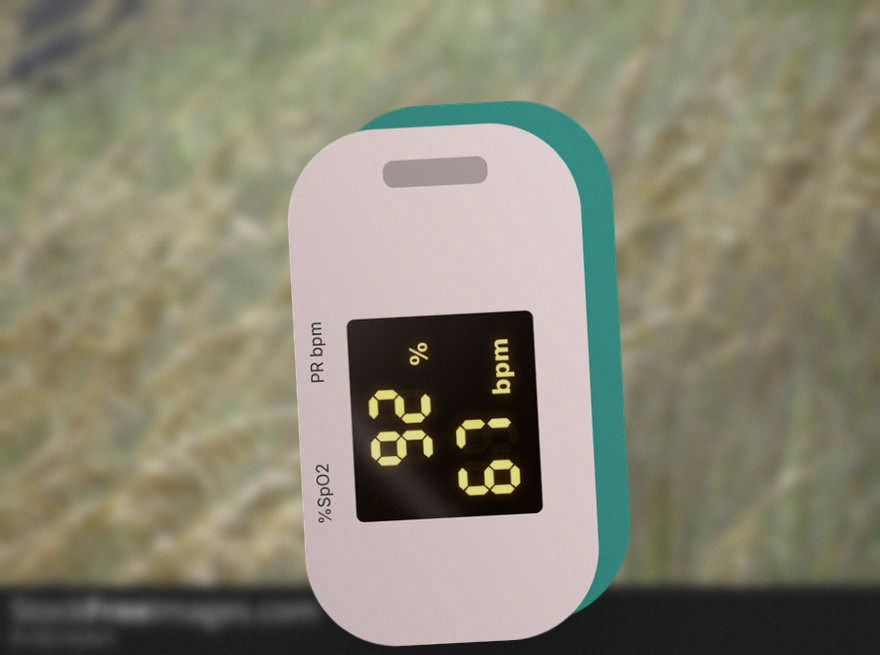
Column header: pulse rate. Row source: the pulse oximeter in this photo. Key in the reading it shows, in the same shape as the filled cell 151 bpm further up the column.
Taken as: 67 bpm
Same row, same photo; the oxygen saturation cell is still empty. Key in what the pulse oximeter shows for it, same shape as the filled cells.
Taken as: 92 %
